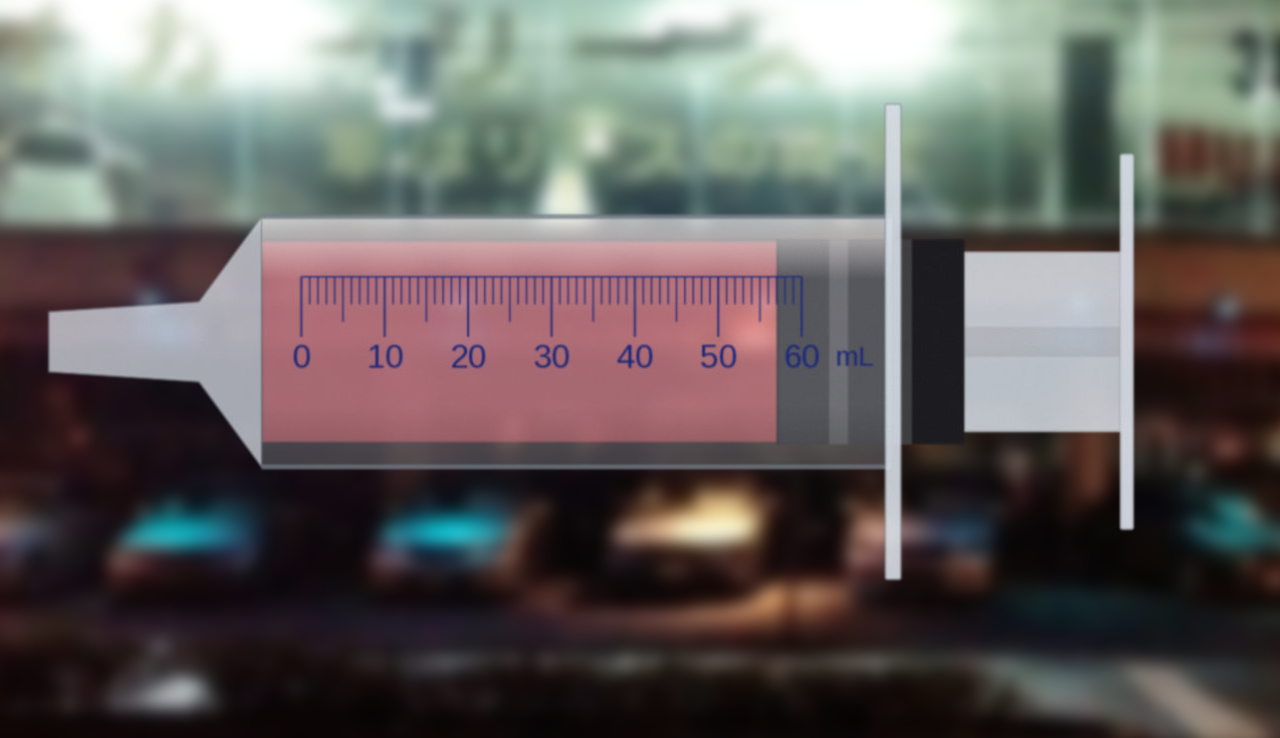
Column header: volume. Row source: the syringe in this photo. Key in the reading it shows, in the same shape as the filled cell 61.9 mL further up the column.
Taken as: 57 mL
